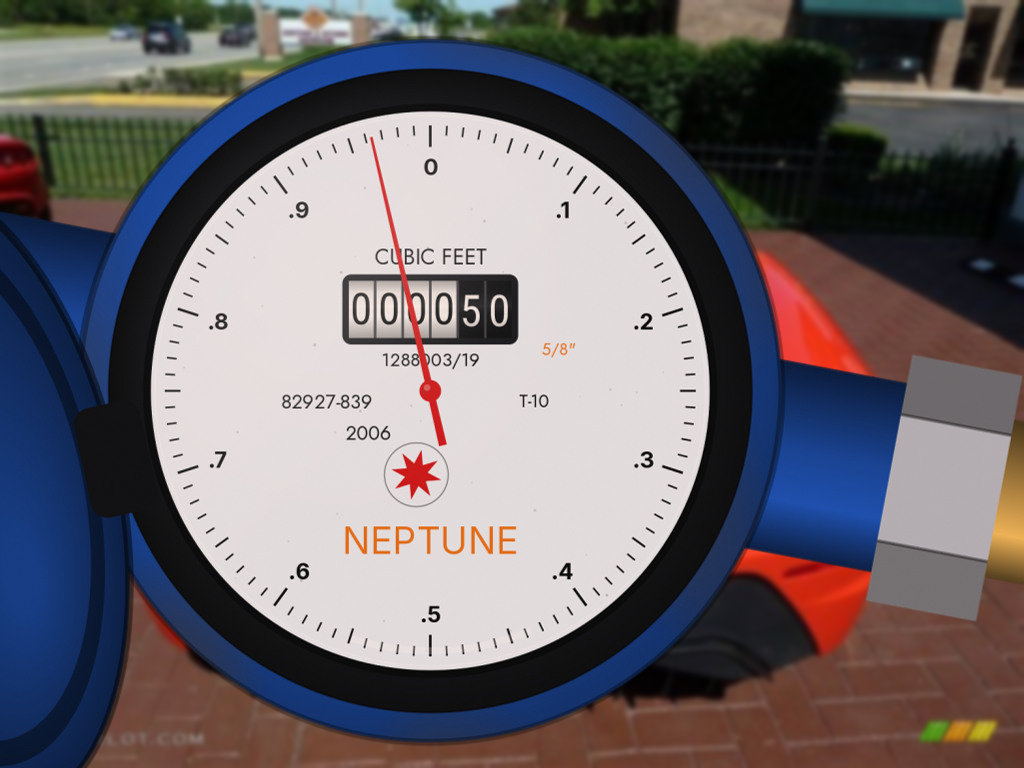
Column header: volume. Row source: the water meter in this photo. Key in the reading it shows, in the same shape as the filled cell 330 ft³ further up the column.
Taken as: 49.96 ft³
